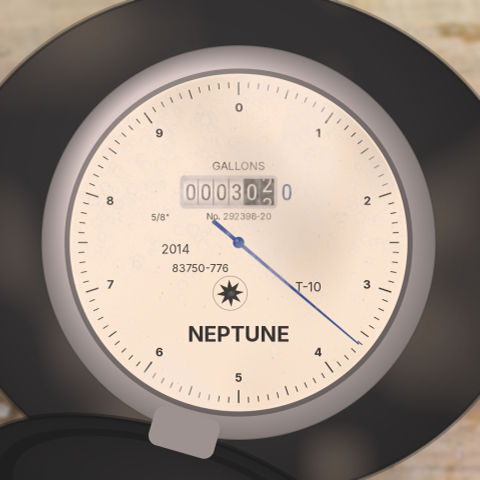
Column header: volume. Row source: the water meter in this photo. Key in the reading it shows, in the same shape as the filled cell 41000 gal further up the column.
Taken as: 3023.6 gal
